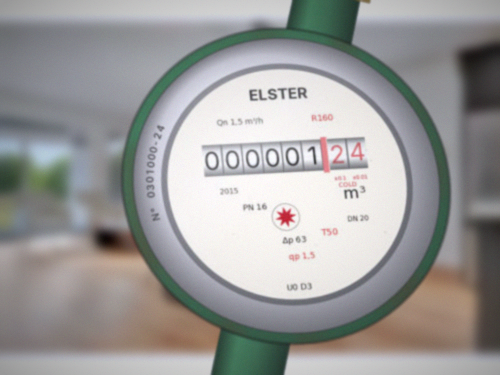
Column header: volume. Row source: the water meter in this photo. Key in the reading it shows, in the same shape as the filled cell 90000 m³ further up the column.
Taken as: 1.24 m³
